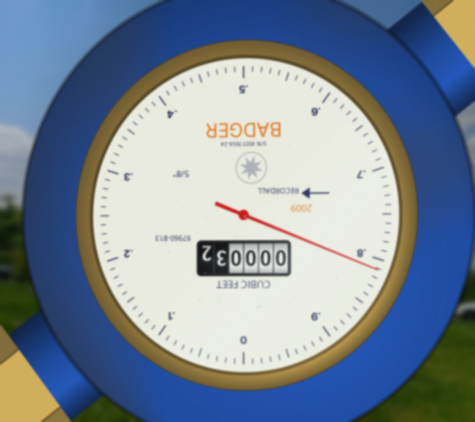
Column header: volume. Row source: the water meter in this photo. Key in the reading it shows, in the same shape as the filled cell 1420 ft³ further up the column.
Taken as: 31.81 ft³
